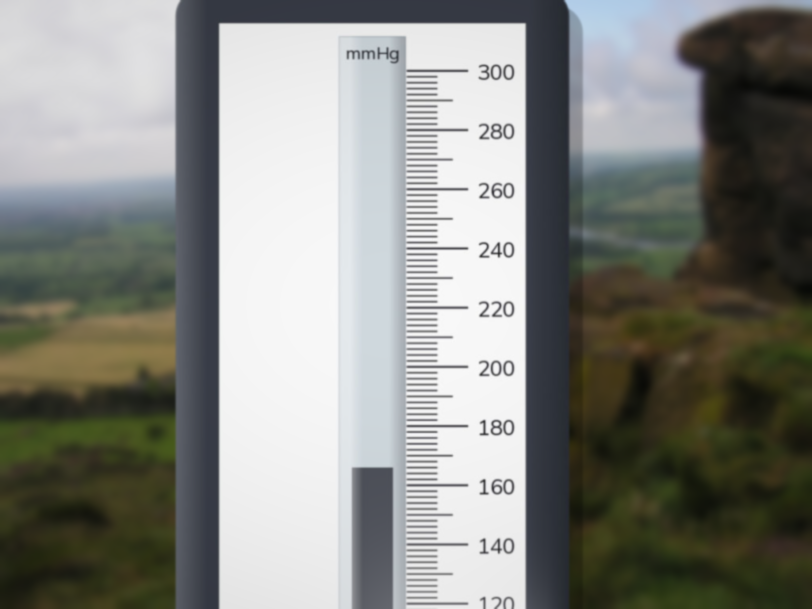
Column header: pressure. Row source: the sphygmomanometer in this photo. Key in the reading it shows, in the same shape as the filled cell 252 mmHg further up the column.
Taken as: 166 mmHg
